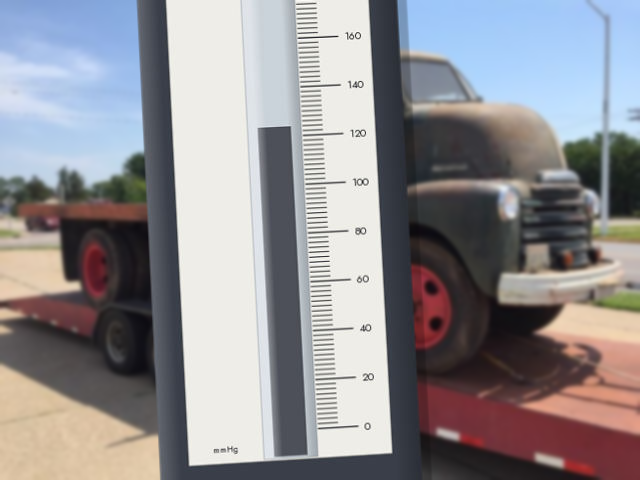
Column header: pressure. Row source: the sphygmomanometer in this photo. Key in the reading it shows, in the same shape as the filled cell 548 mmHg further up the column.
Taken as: 124 mmHg
